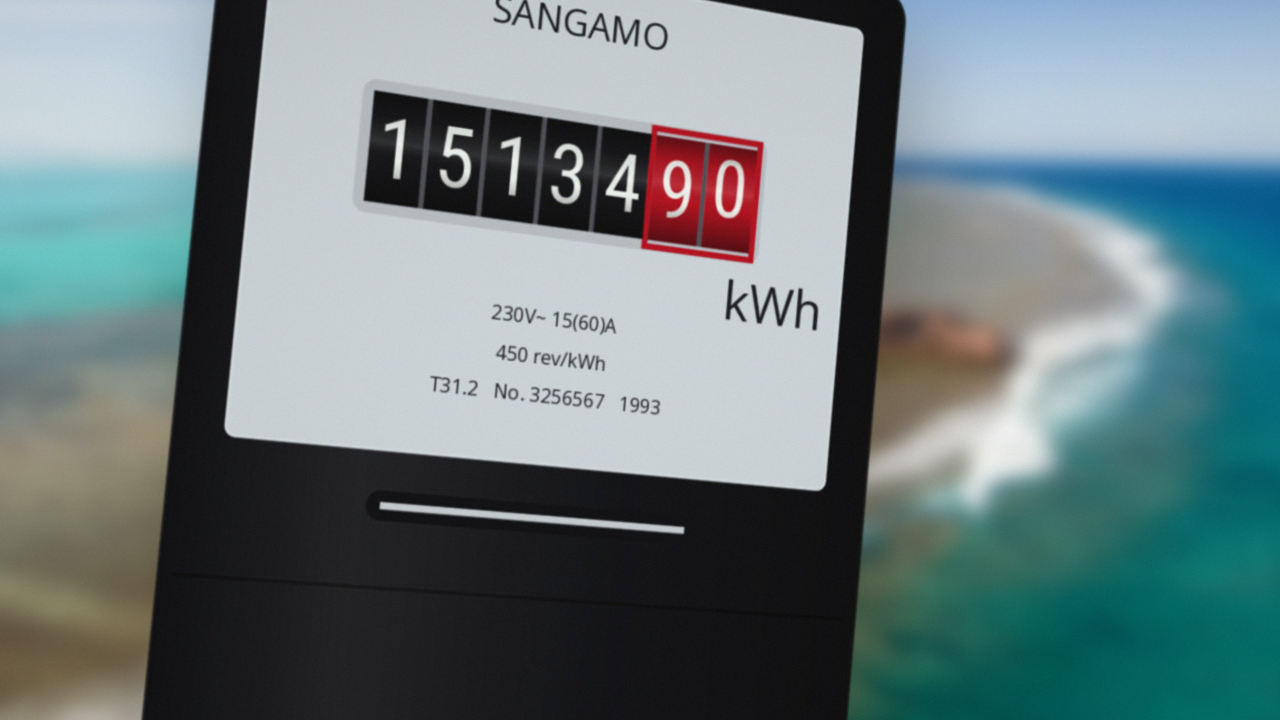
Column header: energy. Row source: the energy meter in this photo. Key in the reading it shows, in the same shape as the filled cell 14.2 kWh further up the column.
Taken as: 15134.90 kWh
